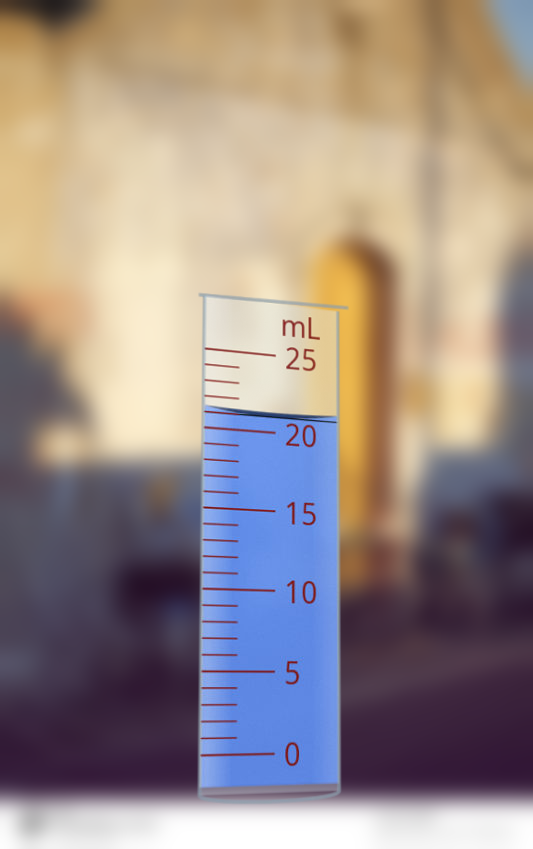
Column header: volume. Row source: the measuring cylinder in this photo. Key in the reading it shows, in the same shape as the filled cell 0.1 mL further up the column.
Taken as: 21 mL
